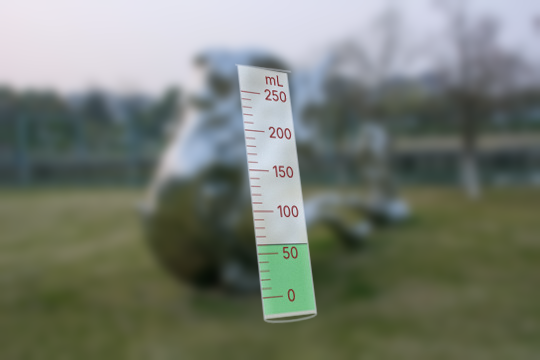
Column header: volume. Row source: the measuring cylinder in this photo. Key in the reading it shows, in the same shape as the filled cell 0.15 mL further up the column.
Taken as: 60 mL
